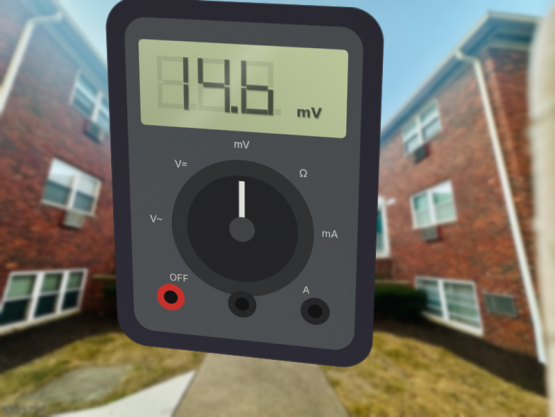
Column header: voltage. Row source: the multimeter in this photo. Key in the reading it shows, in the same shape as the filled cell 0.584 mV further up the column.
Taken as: 14.6 mV
